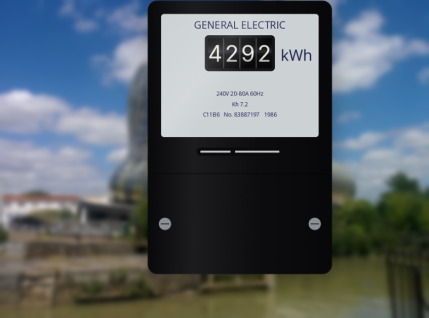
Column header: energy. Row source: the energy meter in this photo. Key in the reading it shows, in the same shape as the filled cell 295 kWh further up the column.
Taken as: 4292 kWh
